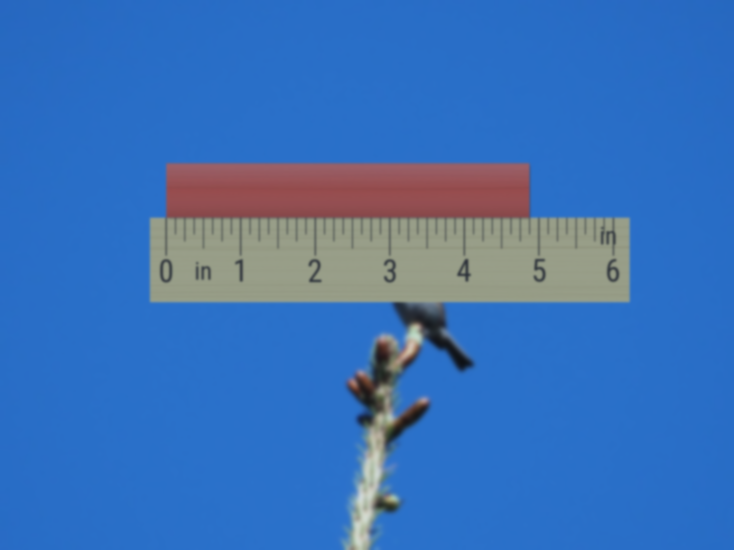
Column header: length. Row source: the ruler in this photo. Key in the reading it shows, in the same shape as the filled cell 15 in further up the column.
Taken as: 4.875 in
